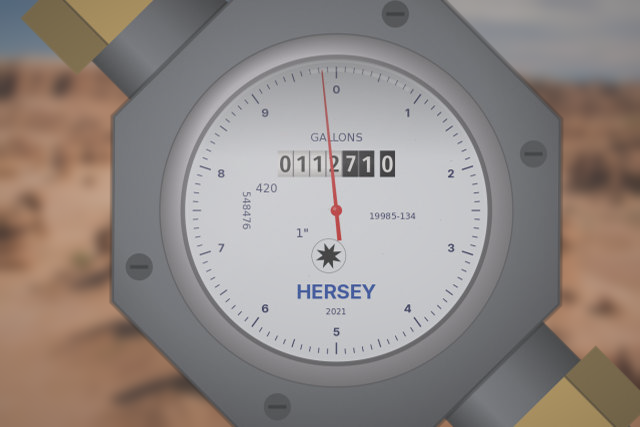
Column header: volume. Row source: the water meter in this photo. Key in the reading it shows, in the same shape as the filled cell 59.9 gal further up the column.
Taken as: 112709.8 gal
